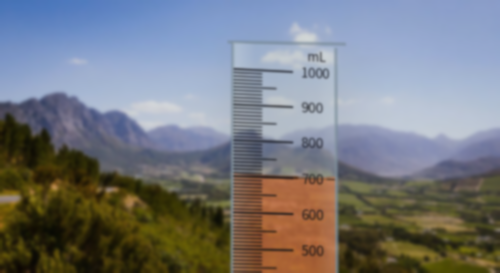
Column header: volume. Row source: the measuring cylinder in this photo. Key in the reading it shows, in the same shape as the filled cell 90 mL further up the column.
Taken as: 700 mL
